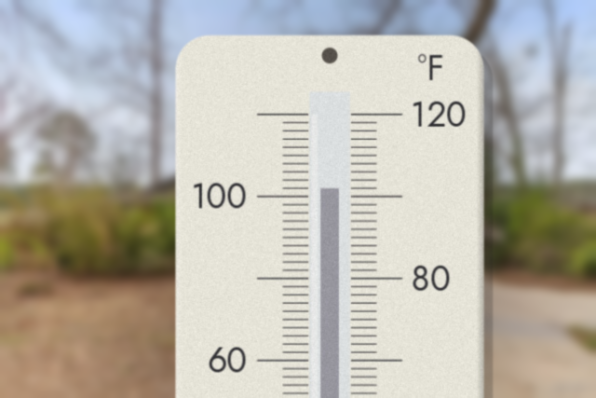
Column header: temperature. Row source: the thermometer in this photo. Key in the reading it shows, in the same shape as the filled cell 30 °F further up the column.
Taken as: 102 °F
